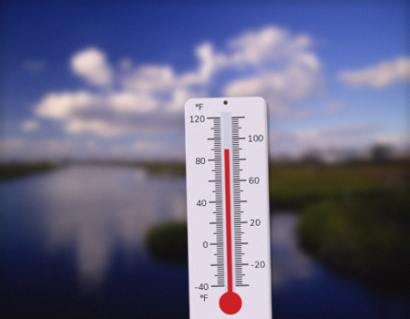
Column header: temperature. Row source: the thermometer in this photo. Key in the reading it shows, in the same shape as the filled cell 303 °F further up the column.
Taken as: 90 °F
